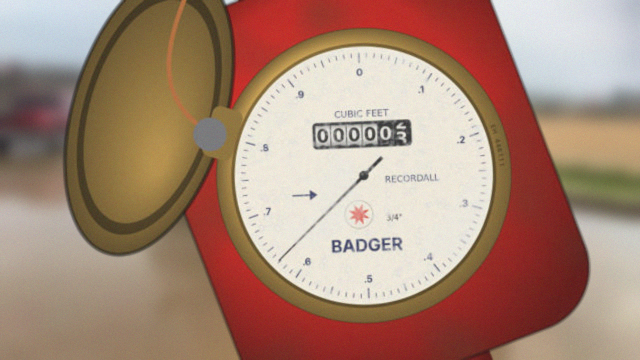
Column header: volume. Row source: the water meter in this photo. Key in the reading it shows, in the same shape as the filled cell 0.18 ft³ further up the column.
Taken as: 2.63 ft³
